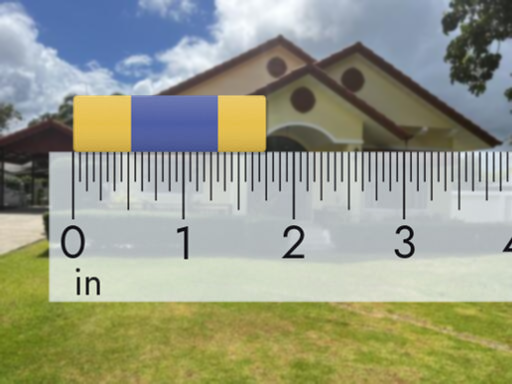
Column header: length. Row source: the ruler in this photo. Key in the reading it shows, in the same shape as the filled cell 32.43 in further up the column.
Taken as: 1.75 in
